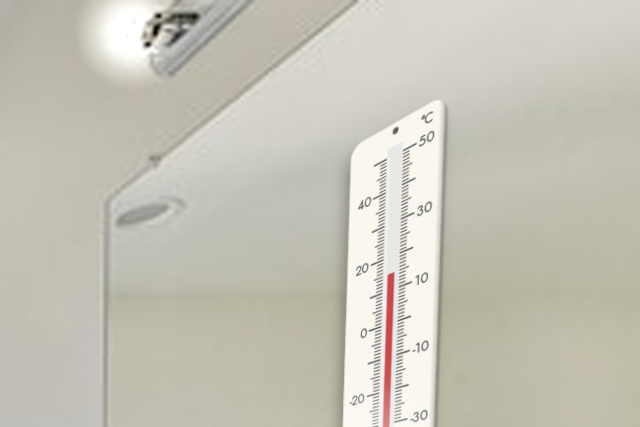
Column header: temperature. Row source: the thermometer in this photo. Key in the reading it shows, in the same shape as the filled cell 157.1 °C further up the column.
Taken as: 15 °C
